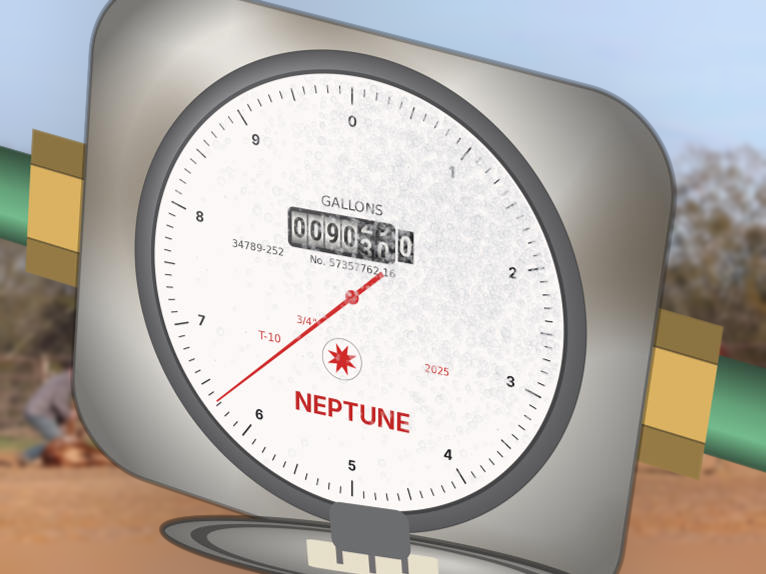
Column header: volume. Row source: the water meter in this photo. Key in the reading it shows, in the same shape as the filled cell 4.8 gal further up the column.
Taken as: 90296.3 gal
